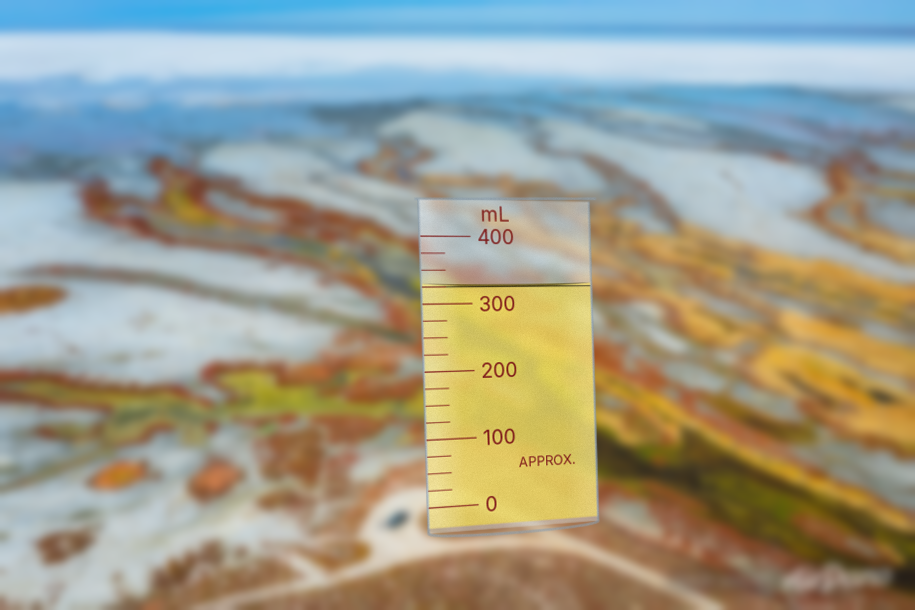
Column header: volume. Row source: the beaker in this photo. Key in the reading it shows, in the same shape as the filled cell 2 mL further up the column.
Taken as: 325 mL
